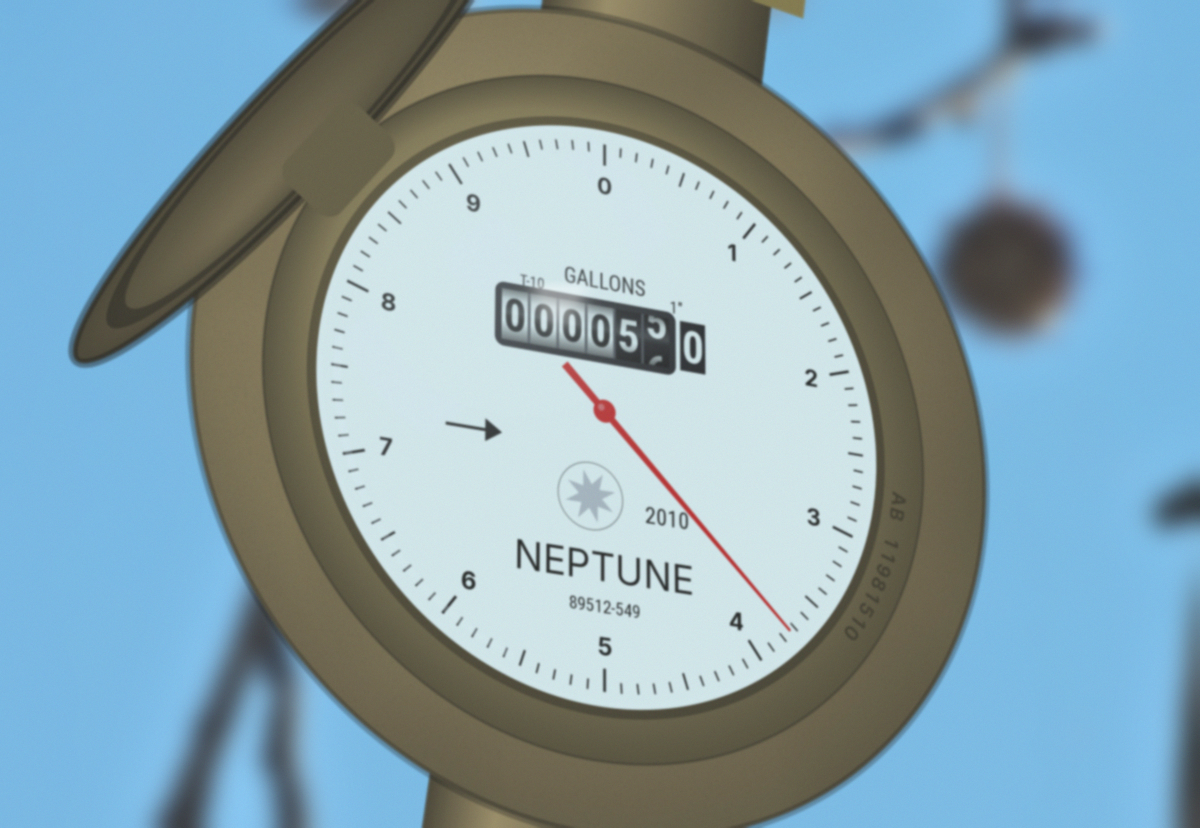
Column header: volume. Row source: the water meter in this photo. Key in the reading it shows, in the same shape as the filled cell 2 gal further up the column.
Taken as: 553.7 gal
